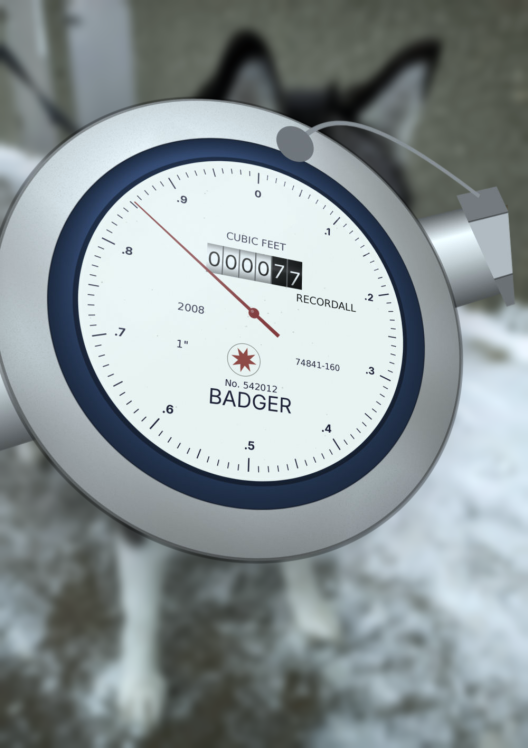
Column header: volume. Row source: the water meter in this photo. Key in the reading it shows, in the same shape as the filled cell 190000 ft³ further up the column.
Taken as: 76.85 ft³
